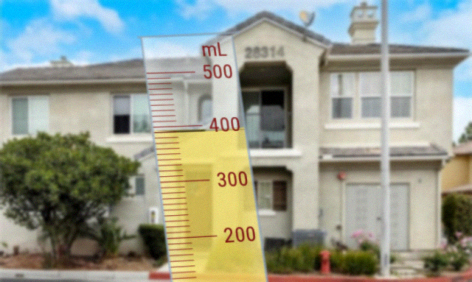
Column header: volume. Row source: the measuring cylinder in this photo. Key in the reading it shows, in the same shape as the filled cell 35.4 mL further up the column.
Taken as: 390 mL
